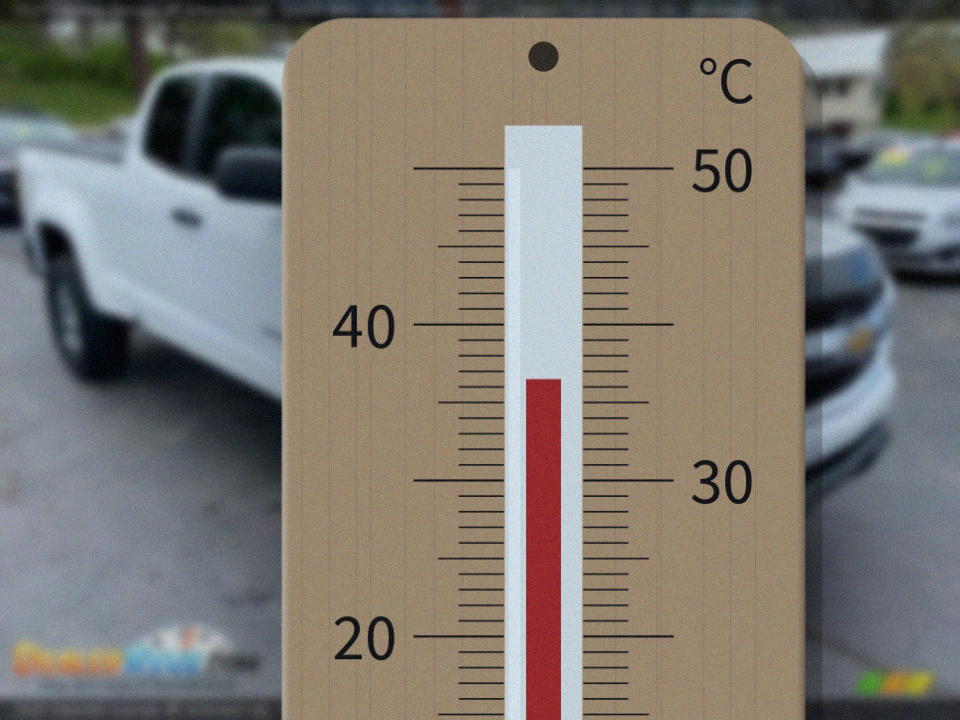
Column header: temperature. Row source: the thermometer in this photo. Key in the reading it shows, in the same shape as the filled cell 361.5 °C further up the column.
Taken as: 36.5 °C
